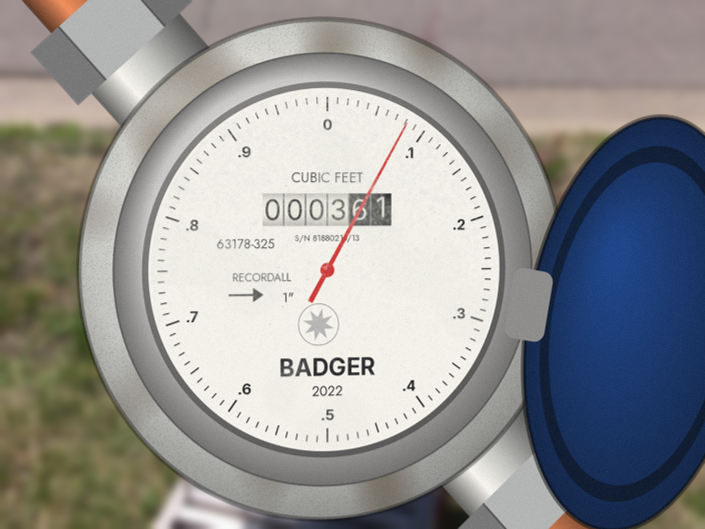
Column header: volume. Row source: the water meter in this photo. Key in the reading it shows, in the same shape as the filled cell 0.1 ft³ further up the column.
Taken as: 361.08 ft³
